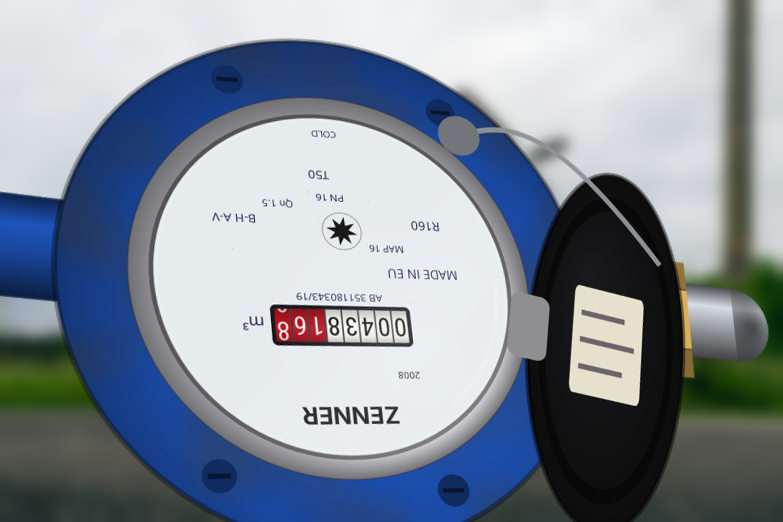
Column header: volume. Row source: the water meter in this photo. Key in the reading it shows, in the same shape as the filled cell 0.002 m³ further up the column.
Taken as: 438.168 m³
